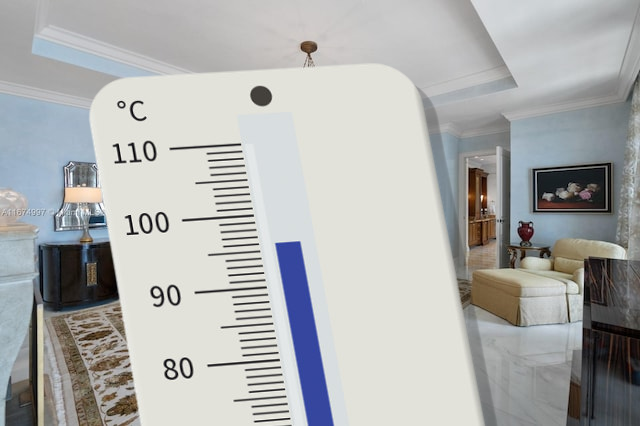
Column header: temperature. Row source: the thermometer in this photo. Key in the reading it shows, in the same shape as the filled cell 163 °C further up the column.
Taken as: 96 °C
